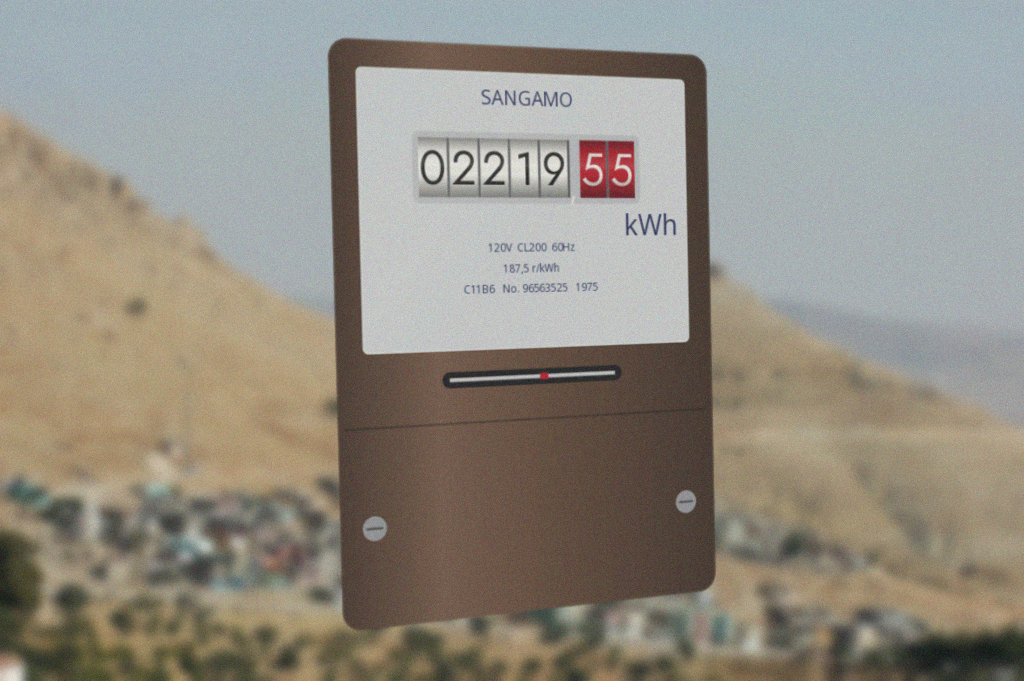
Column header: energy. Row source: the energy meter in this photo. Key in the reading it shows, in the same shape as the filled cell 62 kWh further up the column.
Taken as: 2219.55 kWh
